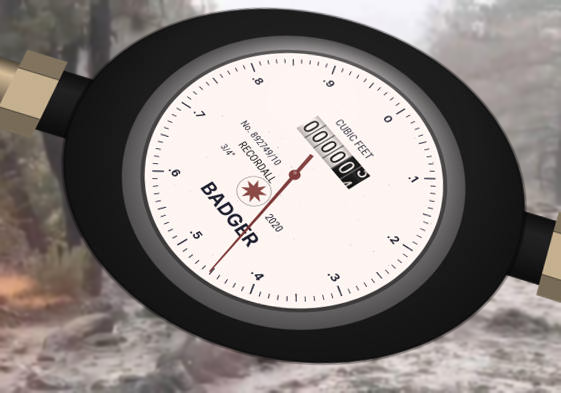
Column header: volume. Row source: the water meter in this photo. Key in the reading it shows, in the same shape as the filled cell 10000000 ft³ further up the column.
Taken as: 3.45 ft³
